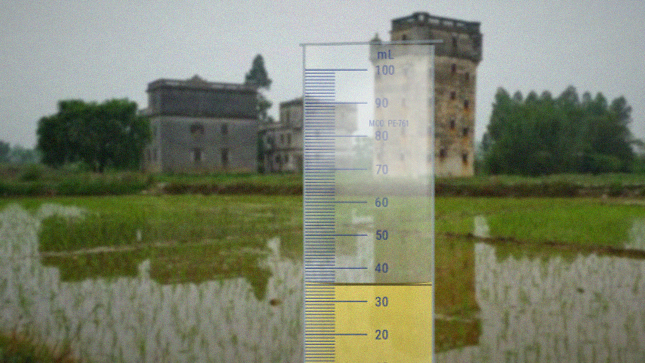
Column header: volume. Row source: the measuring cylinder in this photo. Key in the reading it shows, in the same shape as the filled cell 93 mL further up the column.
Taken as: 35 mL
